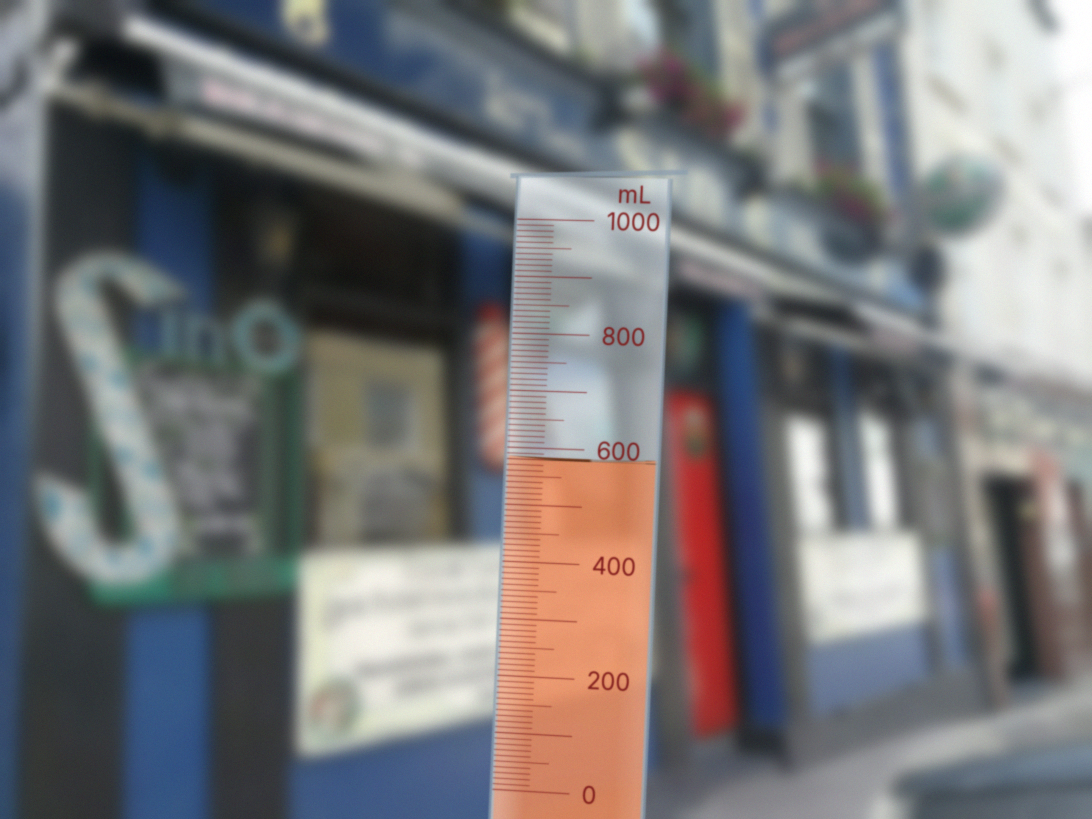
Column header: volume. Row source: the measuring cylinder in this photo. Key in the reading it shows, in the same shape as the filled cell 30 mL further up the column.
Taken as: 580 mL
